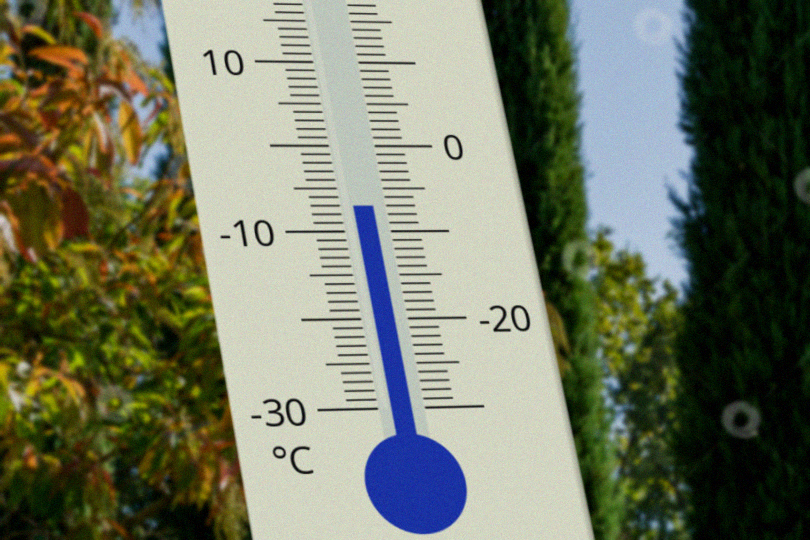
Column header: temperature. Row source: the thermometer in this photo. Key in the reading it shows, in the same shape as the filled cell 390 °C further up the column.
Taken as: -7 °C
